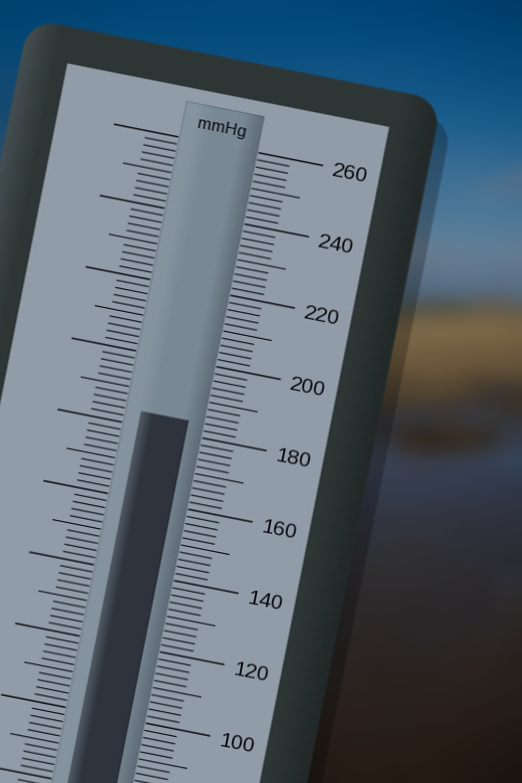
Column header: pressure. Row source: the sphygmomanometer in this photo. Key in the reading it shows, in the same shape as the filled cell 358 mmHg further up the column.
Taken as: 184 mmHg
